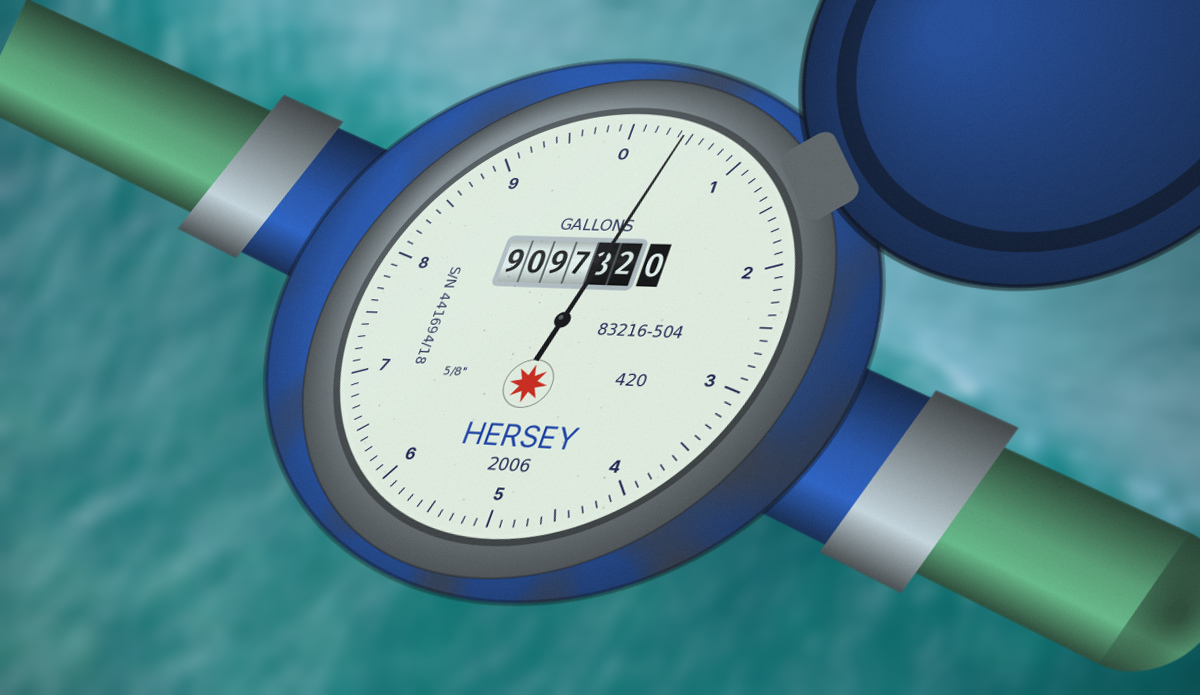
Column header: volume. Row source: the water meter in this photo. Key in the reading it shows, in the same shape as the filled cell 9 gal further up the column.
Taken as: 9097320.4 gal
